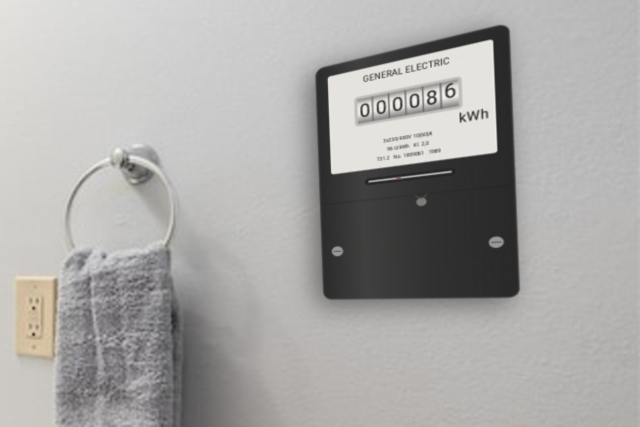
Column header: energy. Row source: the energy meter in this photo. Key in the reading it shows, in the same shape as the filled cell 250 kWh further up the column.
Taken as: 86 kWh
